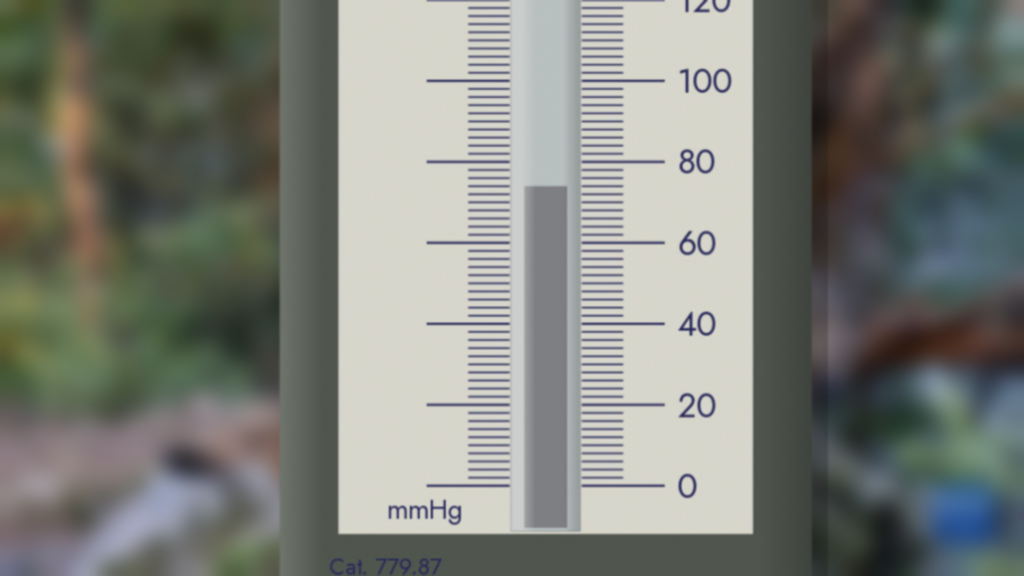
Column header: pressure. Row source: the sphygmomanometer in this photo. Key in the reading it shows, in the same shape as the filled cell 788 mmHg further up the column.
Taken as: 74 mmHg
